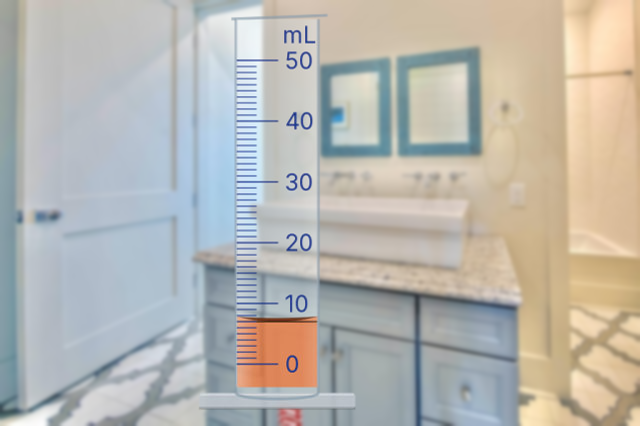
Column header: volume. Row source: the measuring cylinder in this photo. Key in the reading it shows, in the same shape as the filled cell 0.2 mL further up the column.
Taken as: 7 mL
